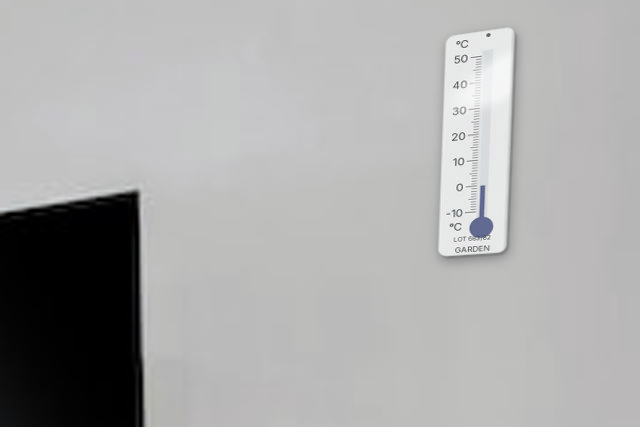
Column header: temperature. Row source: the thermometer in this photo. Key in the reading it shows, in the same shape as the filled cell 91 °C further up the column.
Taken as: 0 °C
